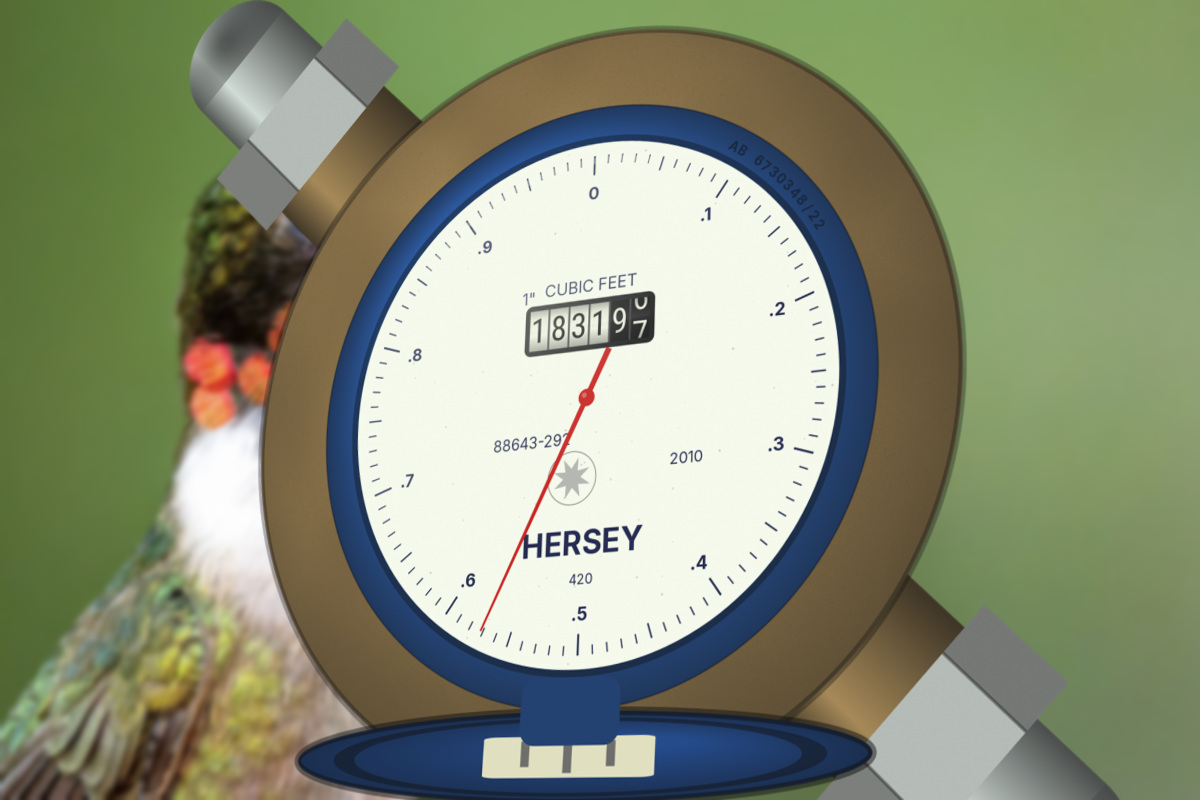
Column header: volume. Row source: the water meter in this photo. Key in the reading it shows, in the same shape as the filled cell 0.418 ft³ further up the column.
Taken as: 183196.57 ft³
